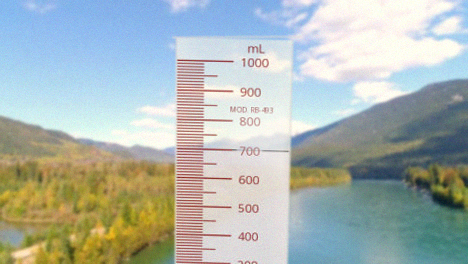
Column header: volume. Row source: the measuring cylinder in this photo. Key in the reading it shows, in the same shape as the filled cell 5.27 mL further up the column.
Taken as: 700 mL
